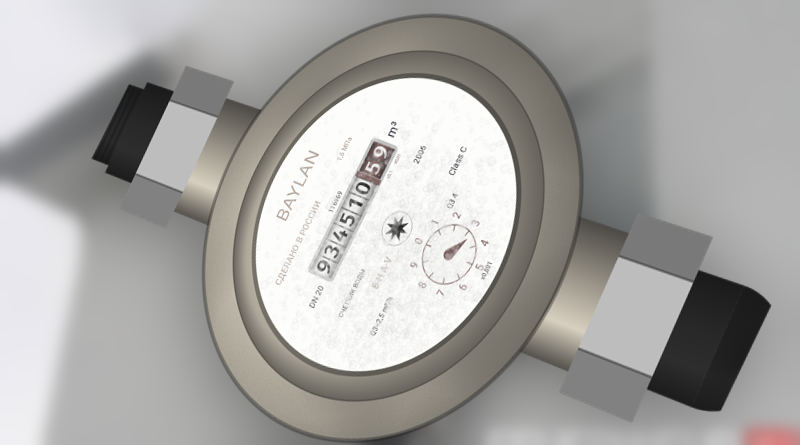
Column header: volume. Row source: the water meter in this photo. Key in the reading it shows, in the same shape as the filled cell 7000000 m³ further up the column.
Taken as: 934510.593 m³
